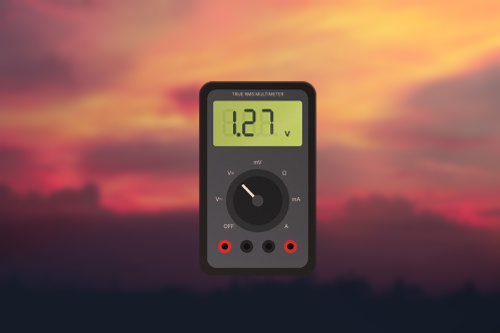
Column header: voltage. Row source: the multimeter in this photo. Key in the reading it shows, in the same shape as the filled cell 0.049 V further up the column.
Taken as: 1.27 V
